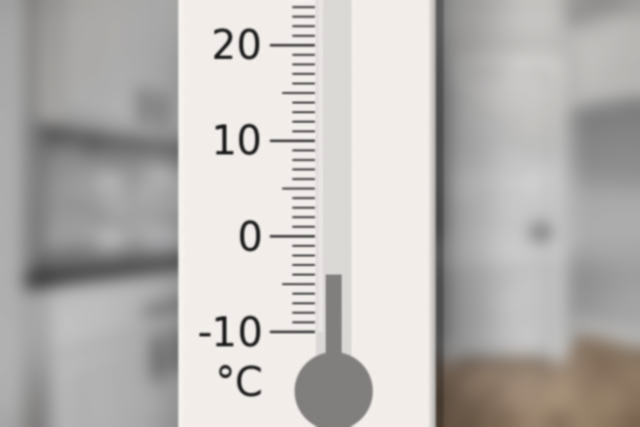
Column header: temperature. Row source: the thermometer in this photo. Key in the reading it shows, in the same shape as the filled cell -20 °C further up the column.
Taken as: -4 °C
